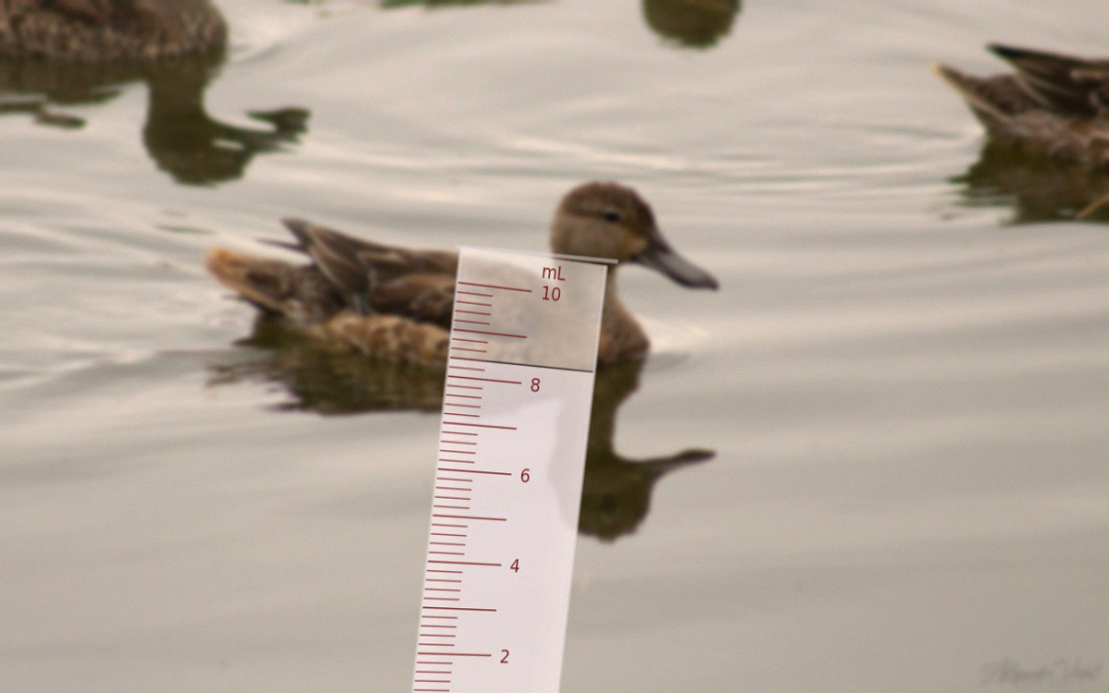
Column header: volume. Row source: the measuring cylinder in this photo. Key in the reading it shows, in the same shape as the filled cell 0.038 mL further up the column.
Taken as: 8.4 mL
